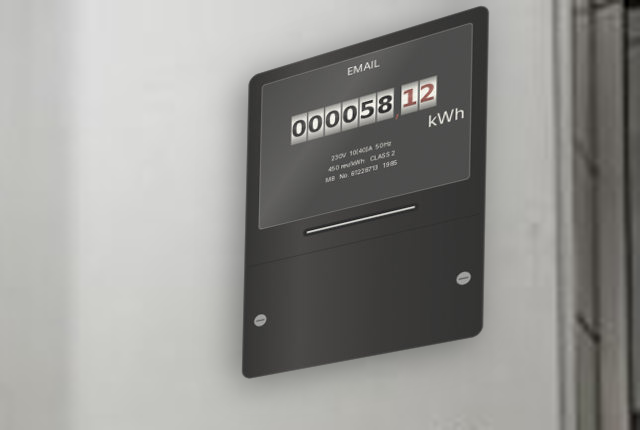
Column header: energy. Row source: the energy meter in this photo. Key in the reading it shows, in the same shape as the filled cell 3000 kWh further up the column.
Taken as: 58.12 kWh
